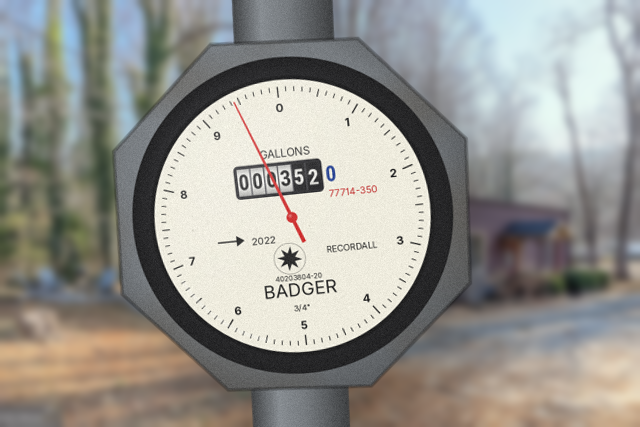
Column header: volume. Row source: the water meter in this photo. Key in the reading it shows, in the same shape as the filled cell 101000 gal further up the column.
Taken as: 3519.4 gal
